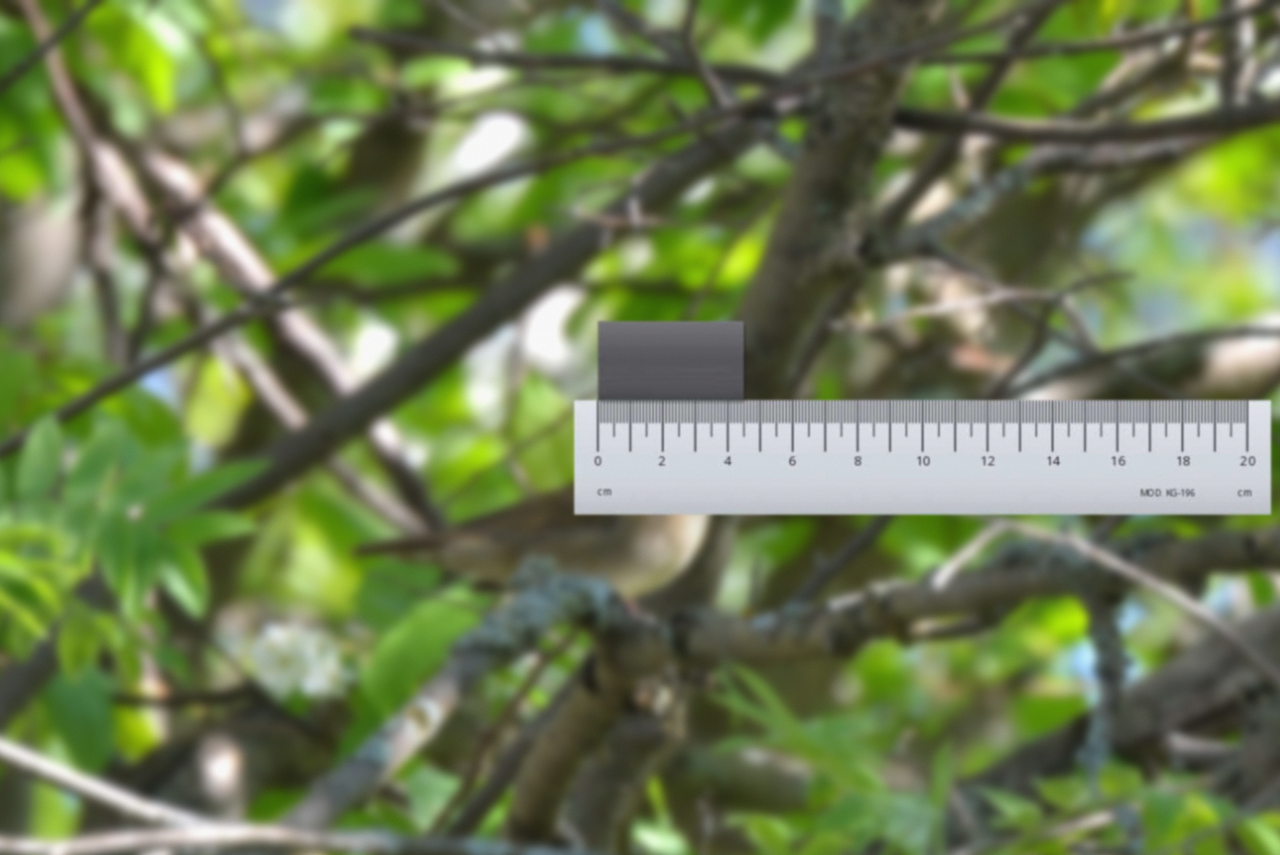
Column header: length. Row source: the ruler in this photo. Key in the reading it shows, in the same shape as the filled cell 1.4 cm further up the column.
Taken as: 4.5 cm
